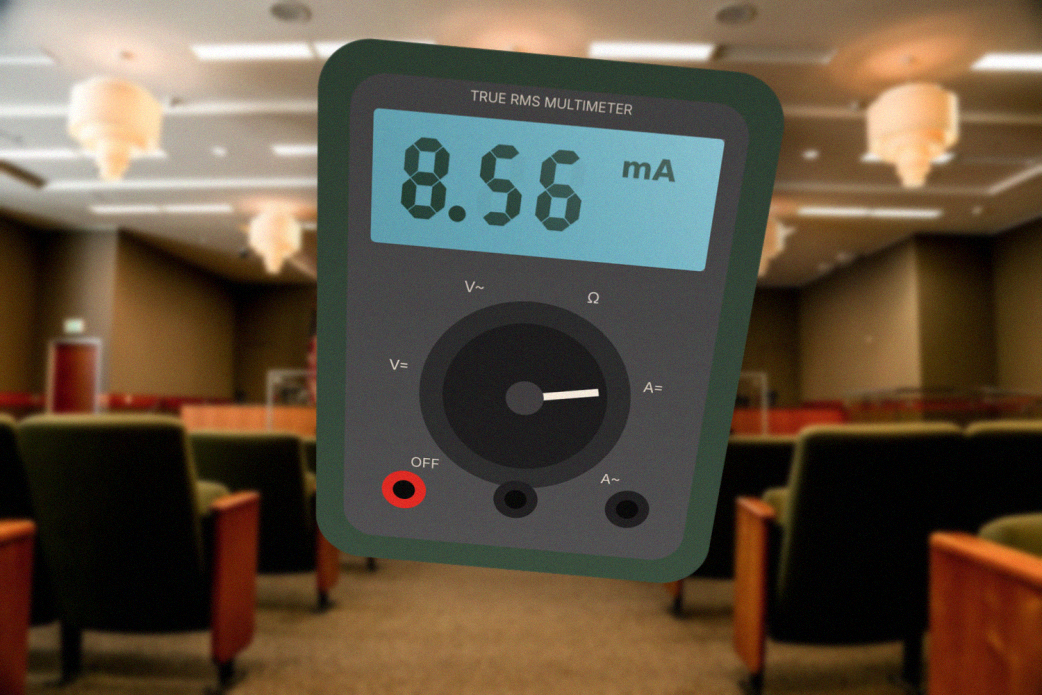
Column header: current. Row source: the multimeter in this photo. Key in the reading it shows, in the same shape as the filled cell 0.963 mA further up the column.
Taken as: 8.56 mA
